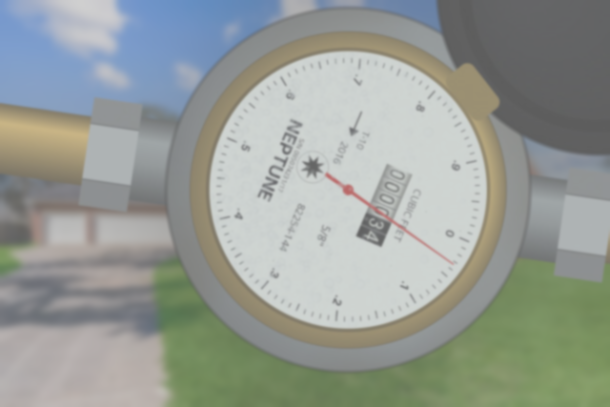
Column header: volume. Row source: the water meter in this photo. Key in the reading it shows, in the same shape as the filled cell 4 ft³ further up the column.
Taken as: 34.03 ft³
